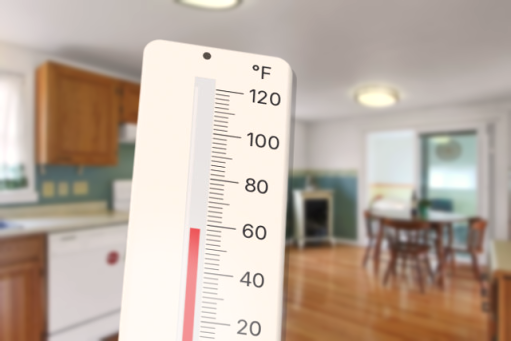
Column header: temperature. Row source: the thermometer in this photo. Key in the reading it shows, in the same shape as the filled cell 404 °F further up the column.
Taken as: 58 °F
